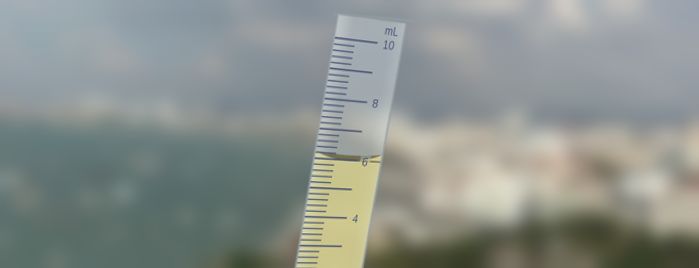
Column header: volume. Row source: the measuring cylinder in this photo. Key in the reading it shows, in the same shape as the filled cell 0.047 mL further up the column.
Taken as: 6 mL
